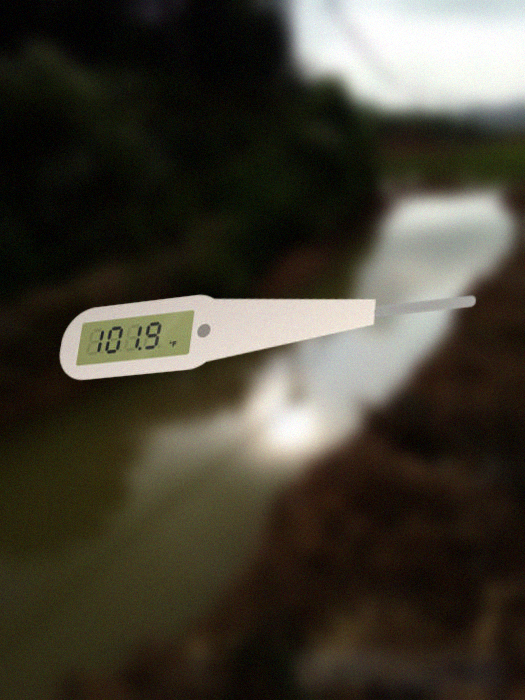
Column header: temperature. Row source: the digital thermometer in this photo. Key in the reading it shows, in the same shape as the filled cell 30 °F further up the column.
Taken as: 101.9 °F
